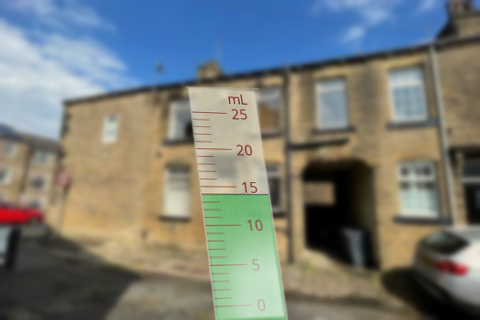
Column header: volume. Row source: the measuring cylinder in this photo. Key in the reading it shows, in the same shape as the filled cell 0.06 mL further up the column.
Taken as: 14 mL
